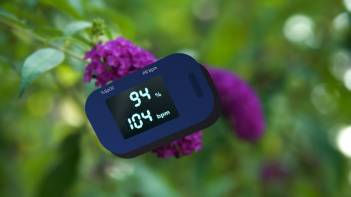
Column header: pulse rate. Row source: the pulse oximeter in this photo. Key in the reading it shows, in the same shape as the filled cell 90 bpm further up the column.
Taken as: 104 bpm
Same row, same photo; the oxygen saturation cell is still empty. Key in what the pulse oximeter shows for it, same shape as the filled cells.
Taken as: 94 %
